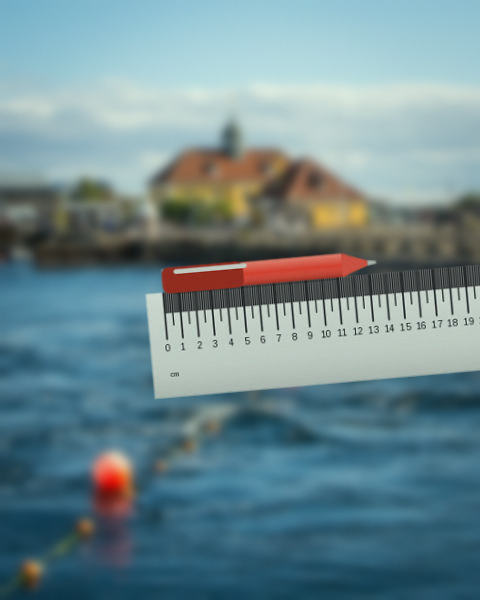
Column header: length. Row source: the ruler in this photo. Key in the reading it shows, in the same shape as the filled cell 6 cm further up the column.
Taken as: 13.5 cm
